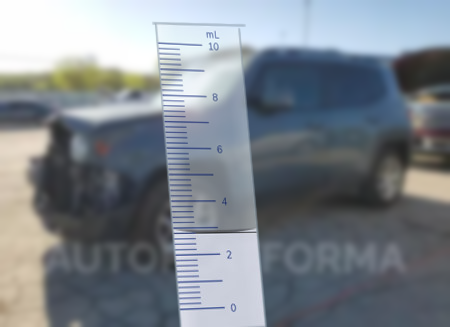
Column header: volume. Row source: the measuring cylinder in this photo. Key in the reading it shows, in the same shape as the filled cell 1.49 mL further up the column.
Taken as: 2.8 mL
